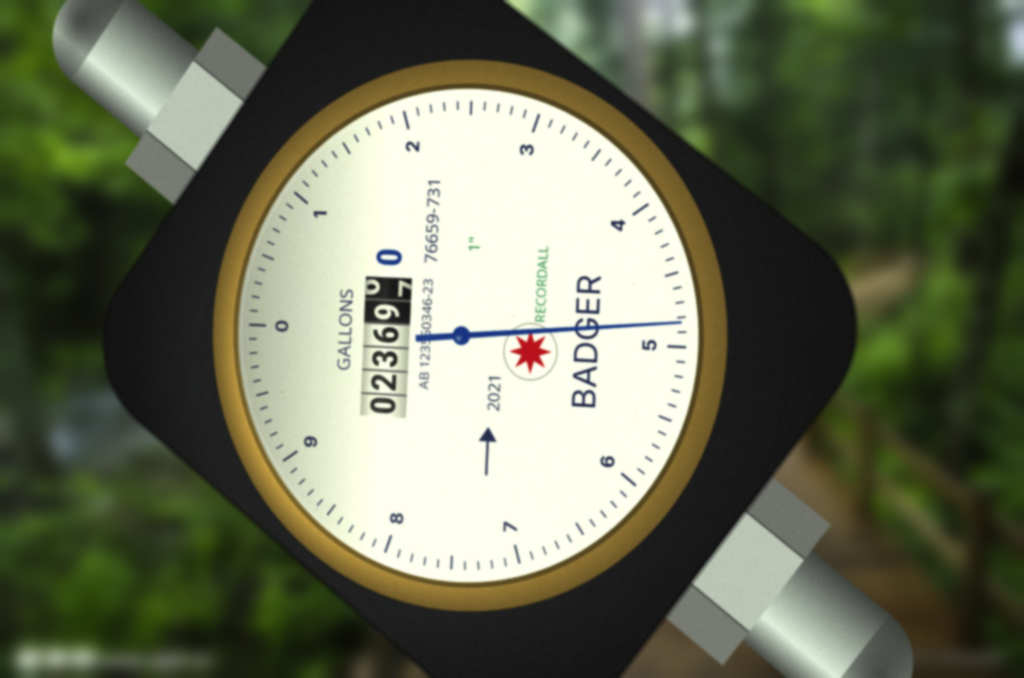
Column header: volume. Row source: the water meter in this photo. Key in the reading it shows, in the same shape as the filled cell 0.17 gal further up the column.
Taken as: 236964.8 gal
